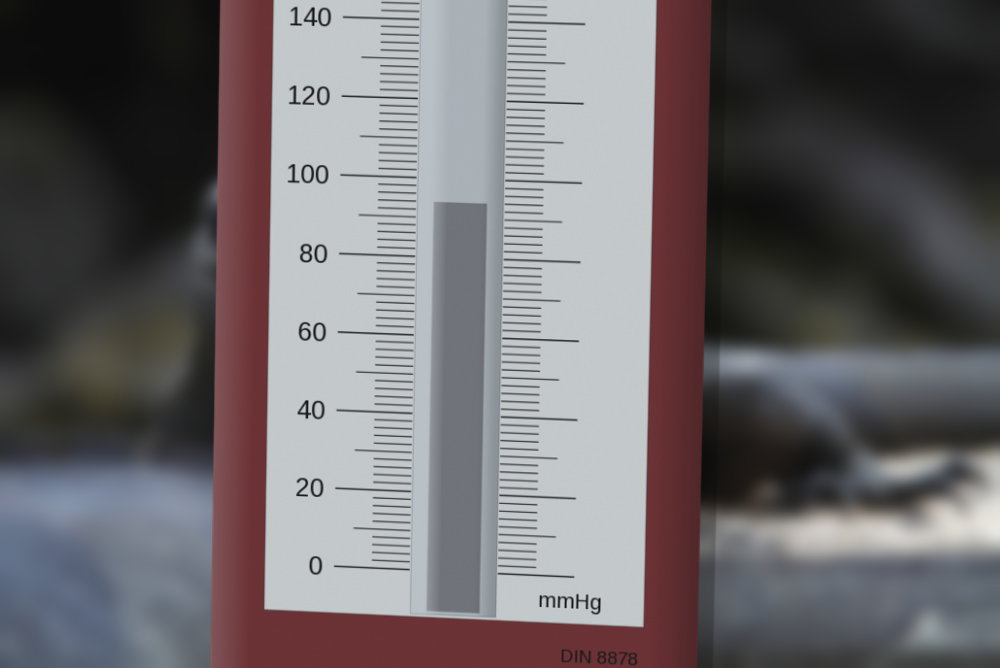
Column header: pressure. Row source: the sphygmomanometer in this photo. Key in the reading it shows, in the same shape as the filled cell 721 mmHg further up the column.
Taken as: 94 mmHg
